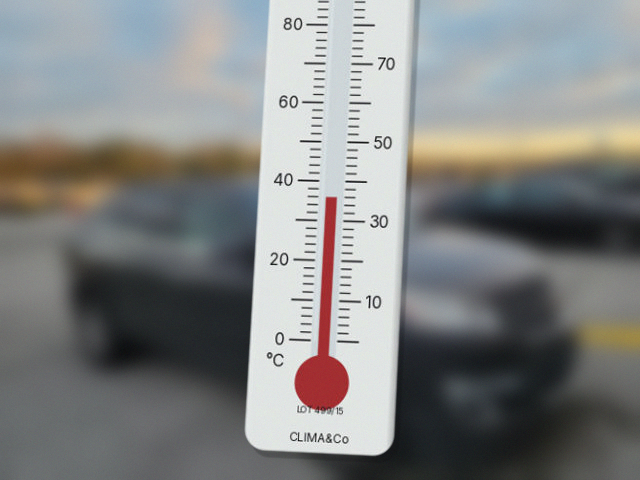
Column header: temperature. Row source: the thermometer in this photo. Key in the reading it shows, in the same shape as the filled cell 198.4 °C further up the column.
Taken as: 36 °C
